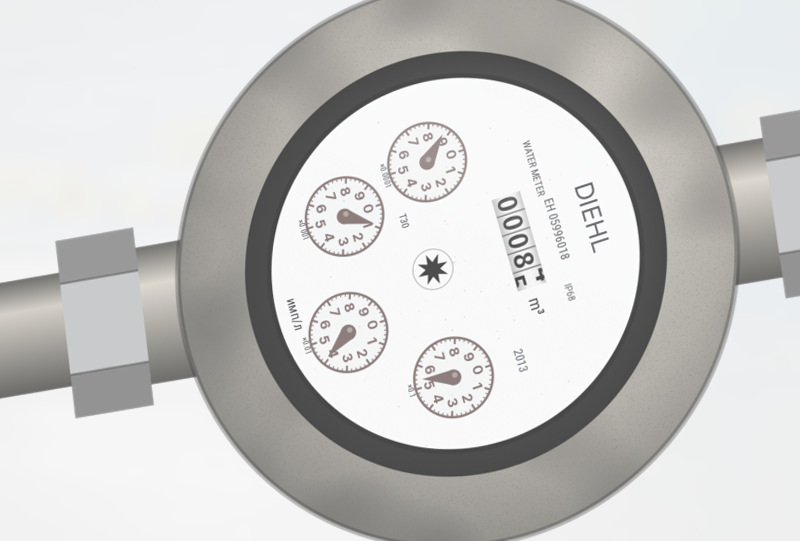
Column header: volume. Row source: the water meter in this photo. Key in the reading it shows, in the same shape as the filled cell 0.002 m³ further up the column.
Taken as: 84.5408 m³
